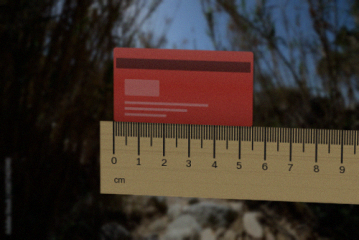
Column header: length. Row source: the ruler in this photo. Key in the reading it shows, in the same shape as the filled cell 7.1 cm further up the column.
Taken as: 5.5 cm
